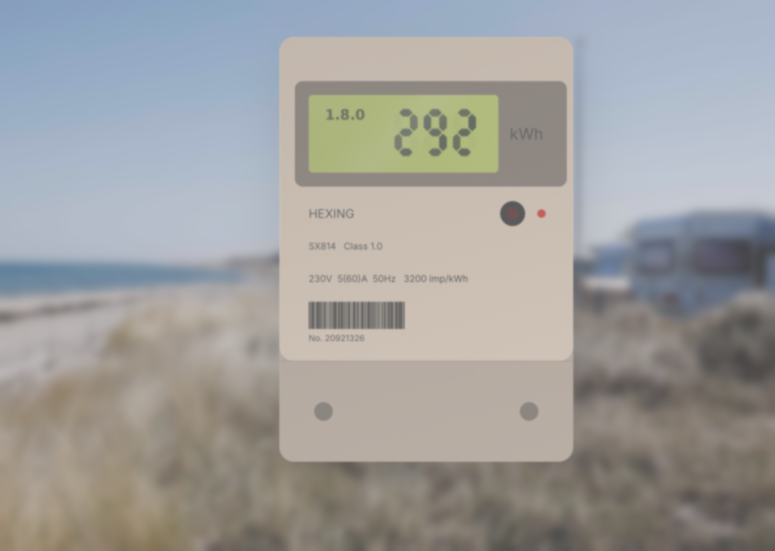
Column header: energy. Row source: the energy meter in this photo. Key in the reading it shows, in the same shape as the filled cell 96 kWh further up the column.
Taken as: 292 kWh
